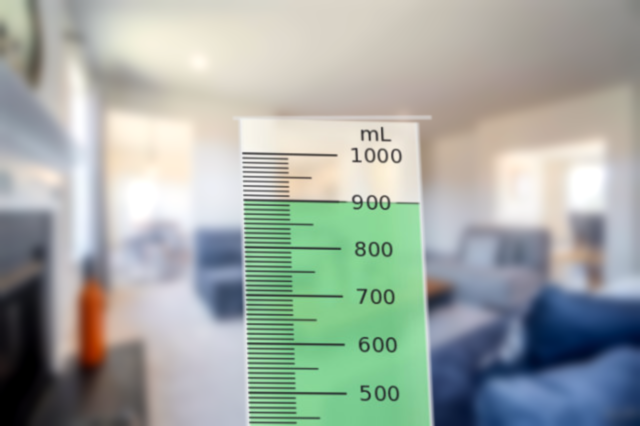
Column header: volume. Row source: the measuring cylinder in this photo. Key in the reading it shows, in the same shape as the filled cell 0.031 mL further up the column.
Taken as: 900 mL
